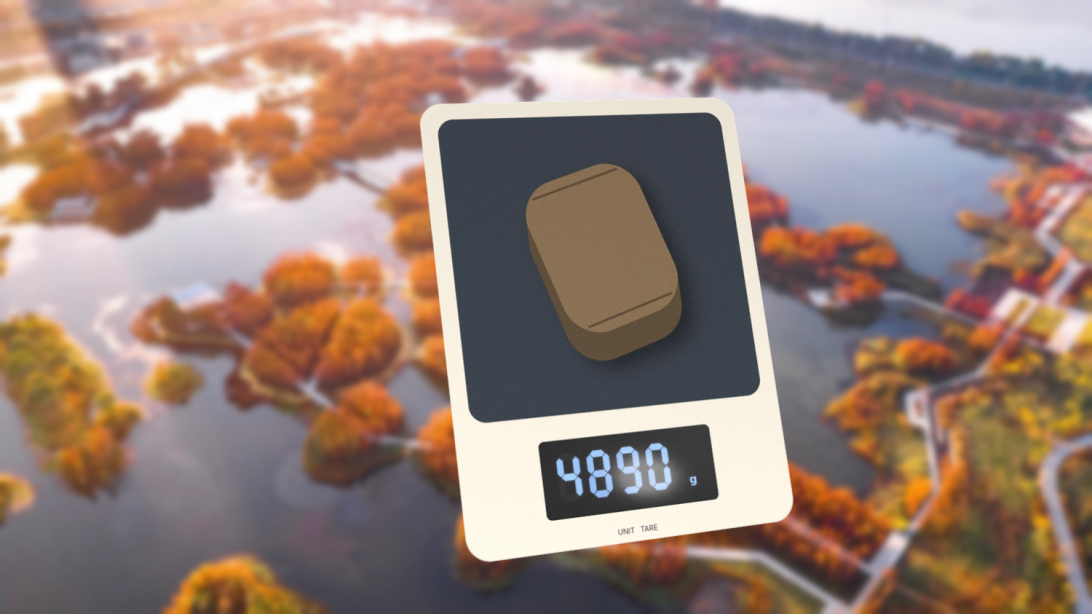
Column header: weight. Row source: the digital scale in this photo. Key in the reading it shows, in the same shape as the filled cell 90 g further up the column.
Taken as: 4890 g
